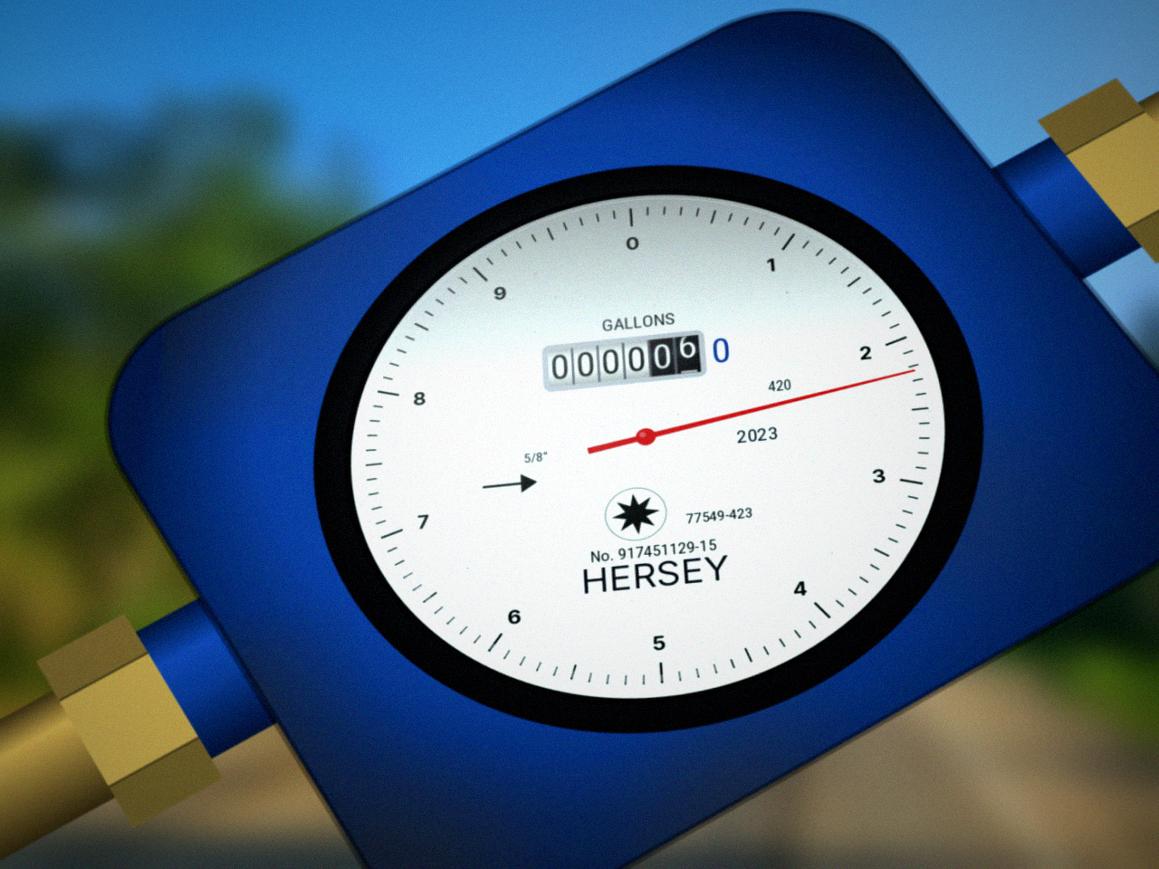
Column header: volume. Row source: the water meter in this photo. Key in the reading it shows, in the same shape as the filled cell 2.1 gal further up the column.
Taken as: 62.2 gal
